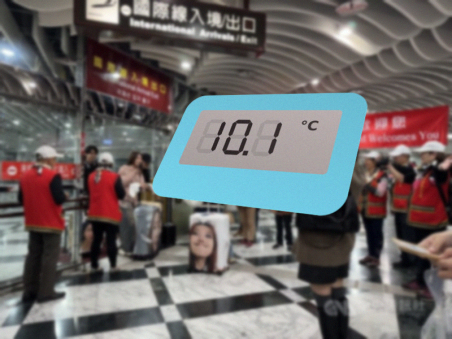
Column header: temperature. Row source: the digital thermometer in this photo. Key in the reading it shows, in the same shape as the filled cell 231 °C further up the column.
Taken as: 10.1 °C
